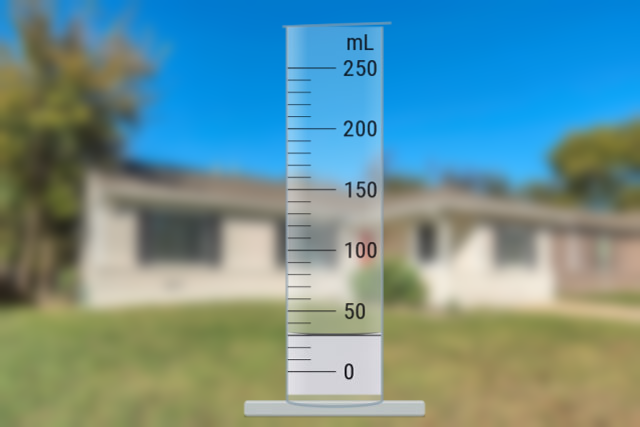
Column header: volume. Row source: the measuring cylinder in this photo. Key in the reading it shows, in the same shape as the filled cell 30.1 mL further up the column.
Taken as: 30 mL
